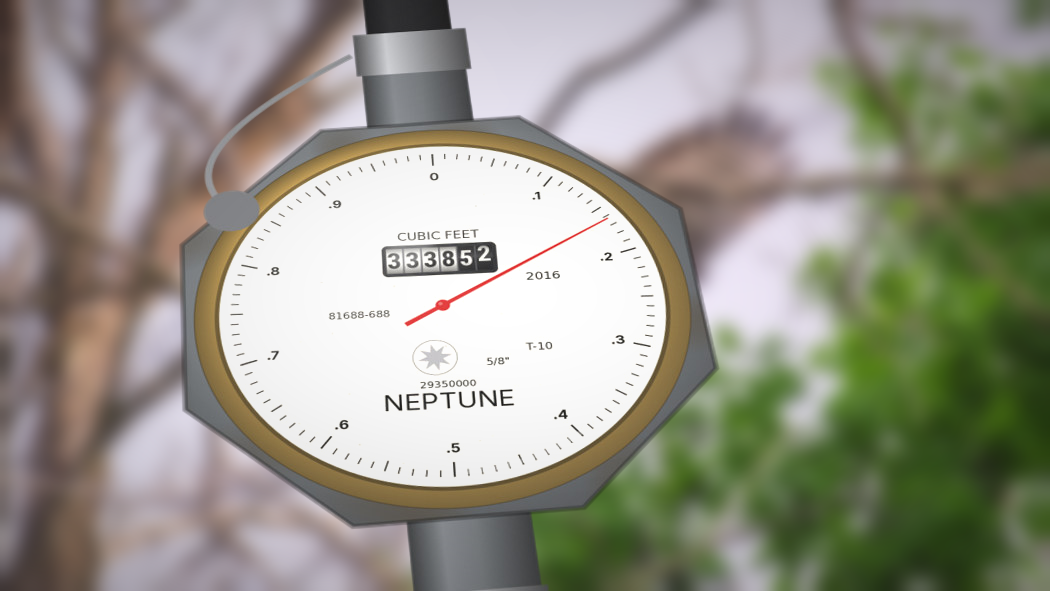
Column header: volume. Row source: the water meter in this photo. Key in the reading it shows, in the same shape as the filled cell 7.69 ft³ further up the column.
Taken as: 333852.16 ft³
